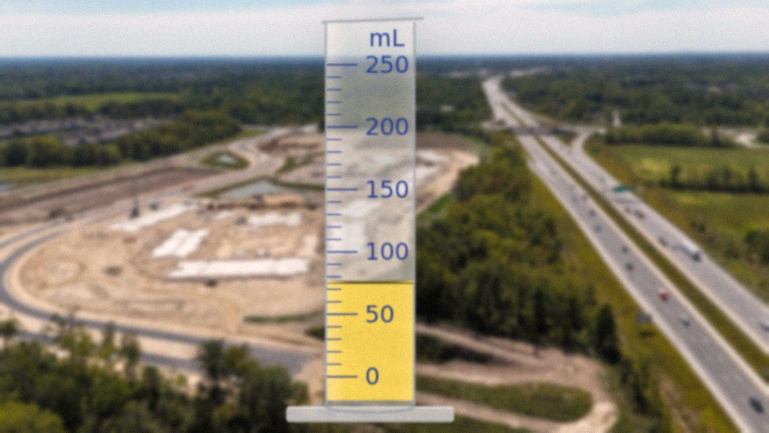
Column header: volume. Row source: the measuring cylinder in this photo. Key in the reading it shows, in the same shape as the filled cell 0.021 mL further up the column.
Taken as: 75 mL
